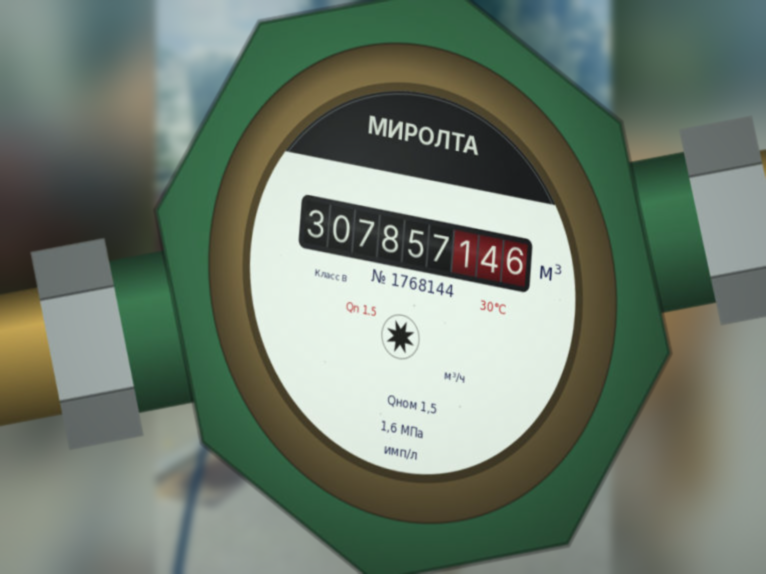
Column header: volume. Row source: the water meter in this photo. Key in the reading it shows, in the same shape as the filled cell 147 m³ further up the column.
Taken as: 307857.146 m³
